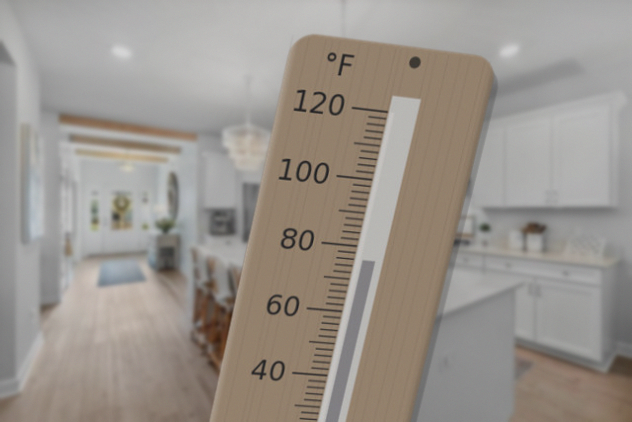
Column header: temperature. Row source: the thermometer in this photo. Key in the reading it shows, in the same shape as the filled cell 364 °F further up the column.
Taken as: 76 °F
